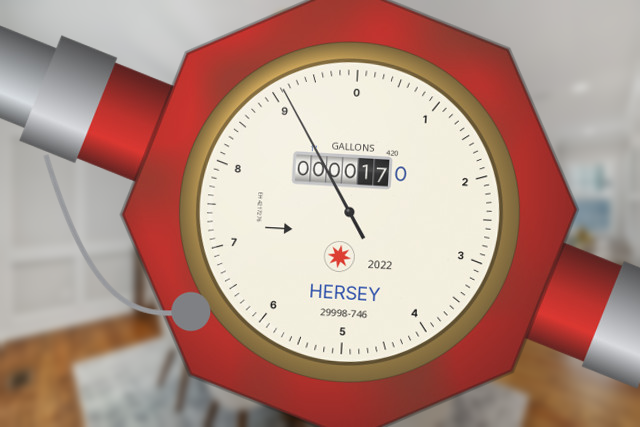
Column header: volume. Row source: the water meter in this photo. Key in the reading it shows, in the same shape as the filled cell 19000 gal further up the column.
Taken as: 169.1 gal
